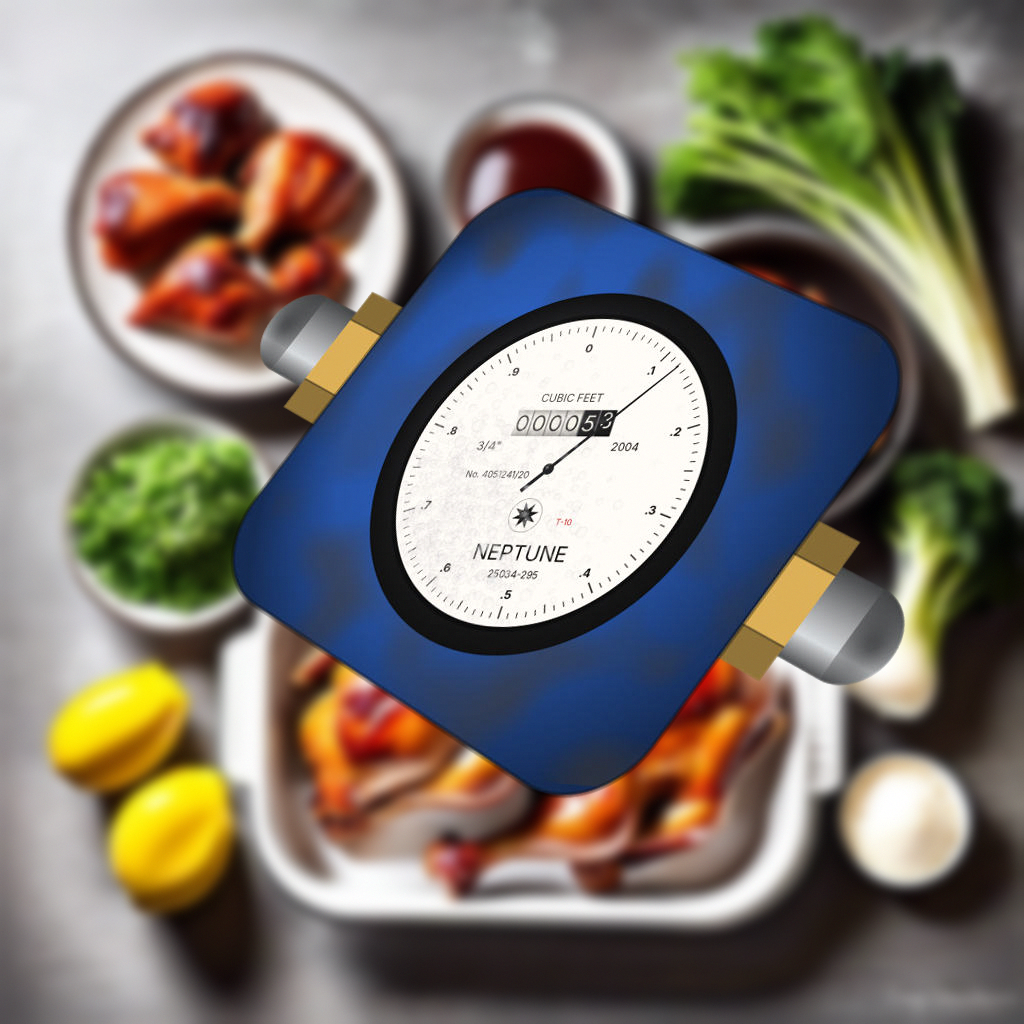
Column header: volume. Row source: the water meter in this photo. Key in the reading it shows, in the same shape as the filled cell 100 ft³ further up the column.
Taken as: 53.12 ft³
